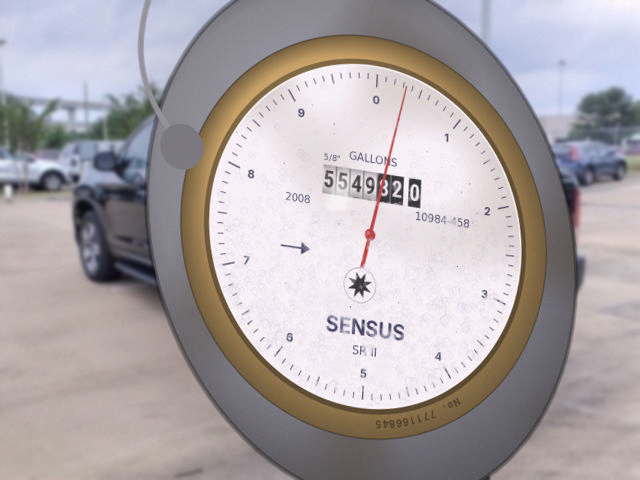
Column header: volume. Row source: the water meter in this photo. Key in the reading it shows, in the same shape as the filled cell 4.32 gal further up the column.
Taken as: 5549820.3 gal
